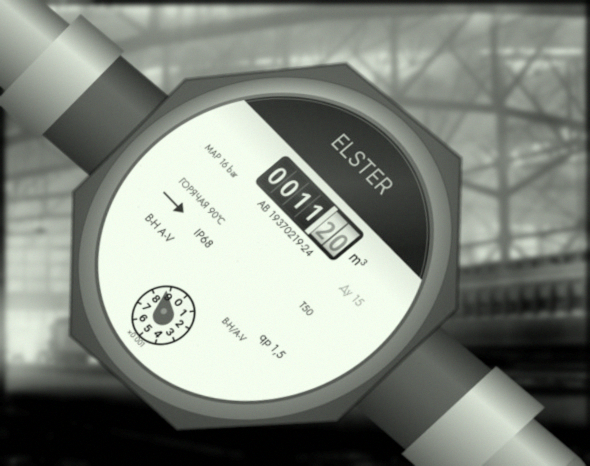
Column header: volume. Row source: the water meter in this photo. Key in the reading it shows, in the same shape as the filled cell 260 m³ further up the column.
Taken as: 11.198 m³
